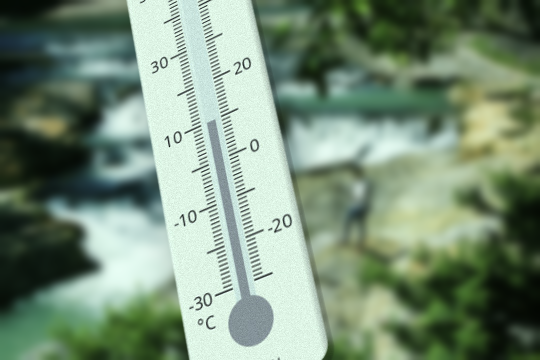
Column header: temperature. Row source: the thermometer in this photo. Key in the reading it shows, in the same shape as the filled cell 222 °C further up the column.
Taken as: 10 °C
